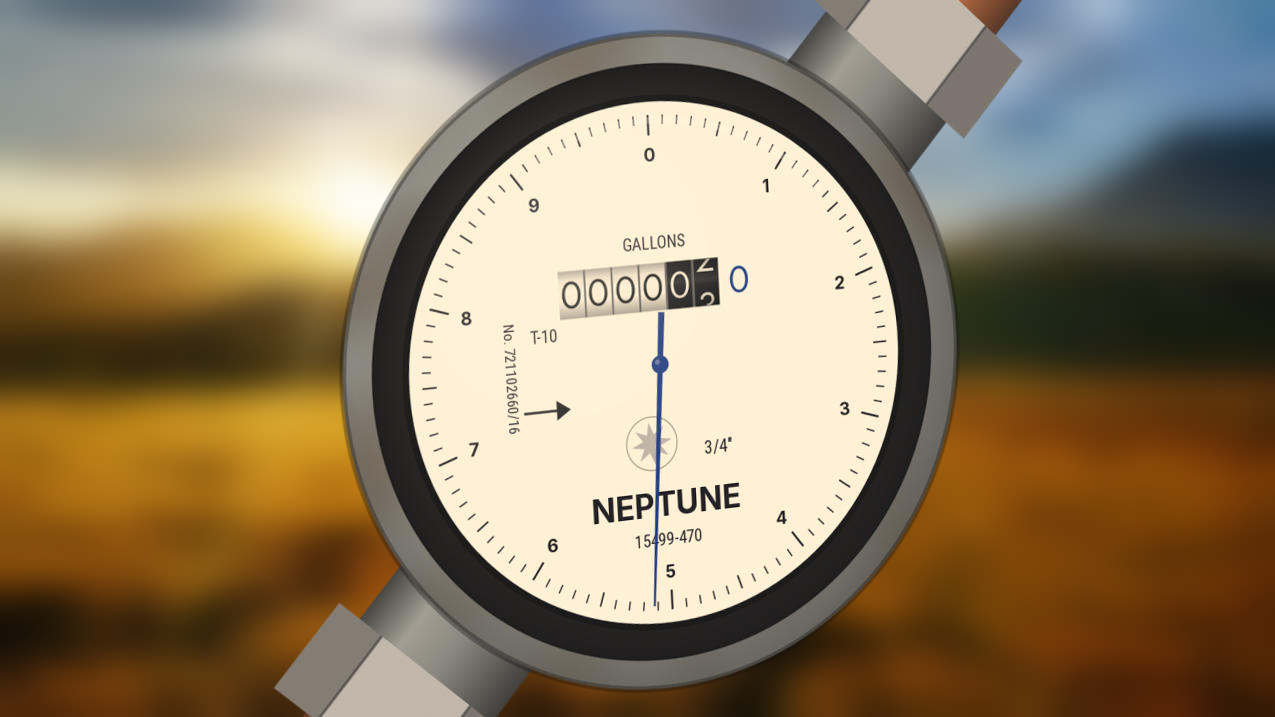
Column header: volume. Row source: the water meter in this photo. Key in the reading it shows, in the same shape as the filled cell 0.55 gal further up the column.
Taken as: 25.1 gal
